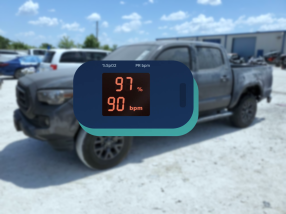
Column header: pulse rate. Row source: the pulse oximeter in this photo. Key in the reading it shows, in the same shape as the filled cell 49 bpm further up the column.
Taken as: 90 bpm
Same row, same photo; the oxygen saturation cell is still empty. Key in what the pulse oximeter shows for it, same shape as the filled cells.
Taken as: 97 %
